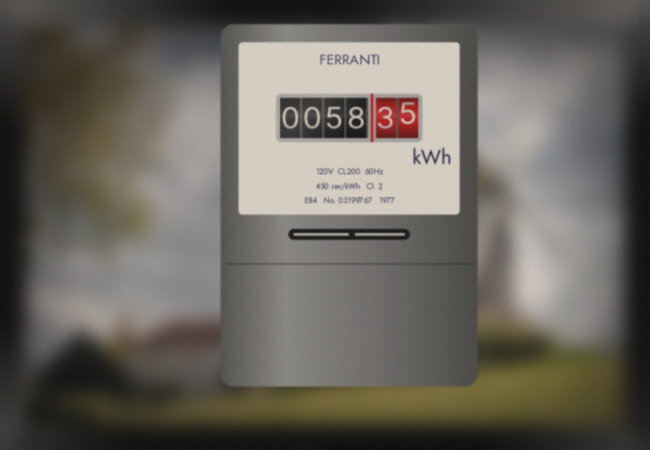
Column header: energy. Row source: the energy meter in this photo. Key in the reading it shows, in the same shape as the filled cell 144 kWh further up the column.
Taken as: 58.35 kWh
